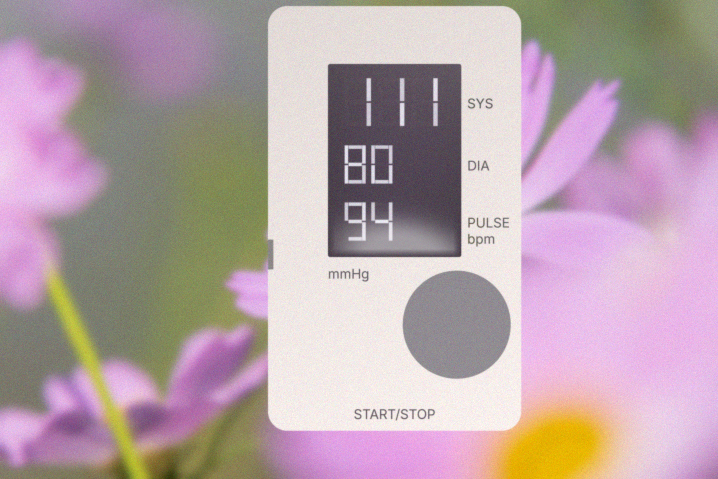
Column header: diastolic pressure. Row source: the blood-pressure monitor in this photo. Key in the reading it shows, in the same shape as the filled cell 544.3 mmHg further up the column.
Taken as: 80 mmHg
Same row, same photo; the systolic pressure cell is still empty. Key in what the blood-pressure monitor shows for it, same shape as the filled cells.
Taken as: 111 mmHg
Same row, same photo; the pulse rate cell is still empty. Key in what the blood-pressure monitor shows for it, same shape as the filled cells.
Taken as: 94 bpm
